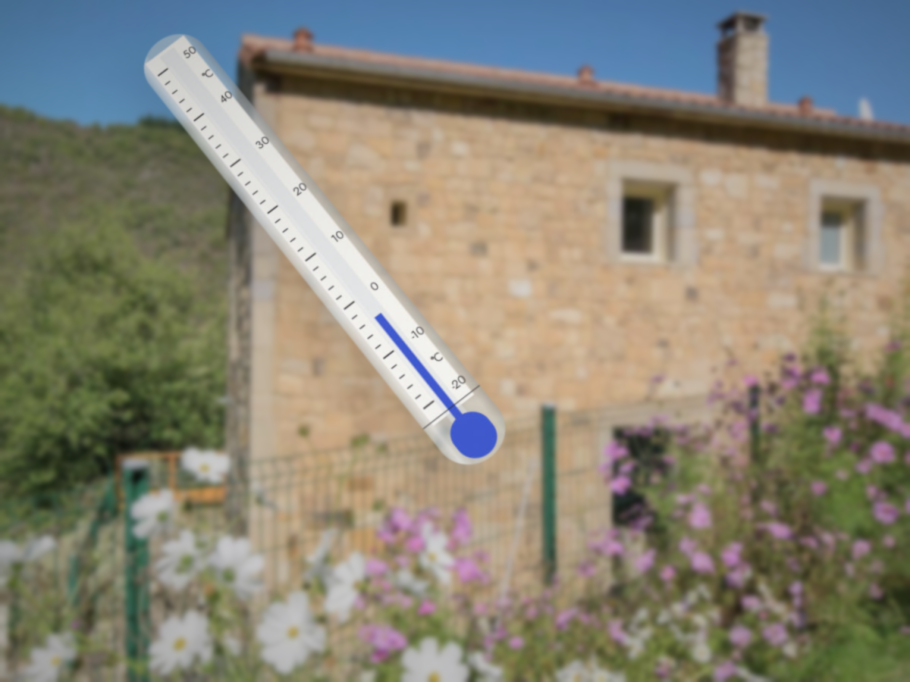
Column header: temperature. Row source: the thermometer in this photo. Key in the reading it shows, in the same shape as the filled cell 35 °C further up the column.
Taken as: -4 °C
